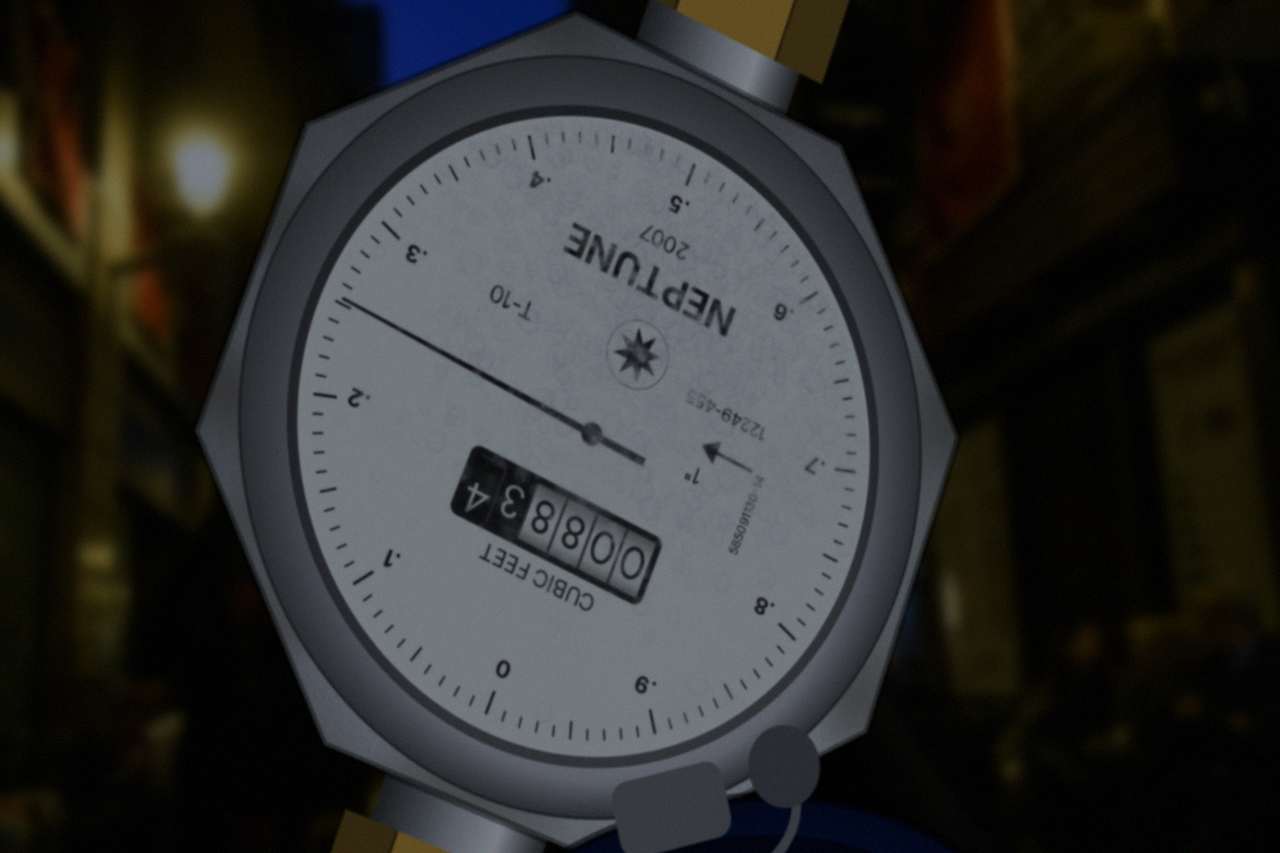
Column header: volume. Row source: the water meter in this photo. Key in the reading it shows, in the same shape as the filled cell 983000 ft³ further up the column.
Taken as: 8834.25 ft³
